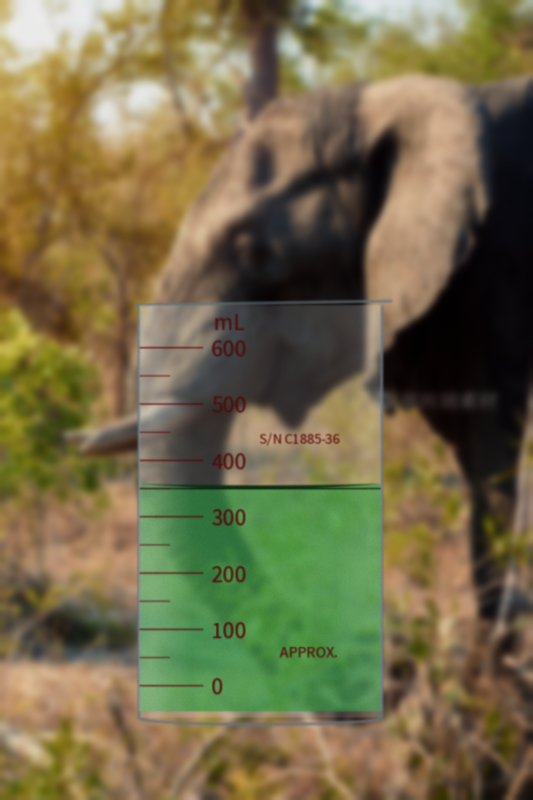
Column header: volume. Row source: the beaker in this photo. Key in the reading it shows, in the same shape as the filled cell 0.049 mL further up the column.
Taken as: 350 mL
